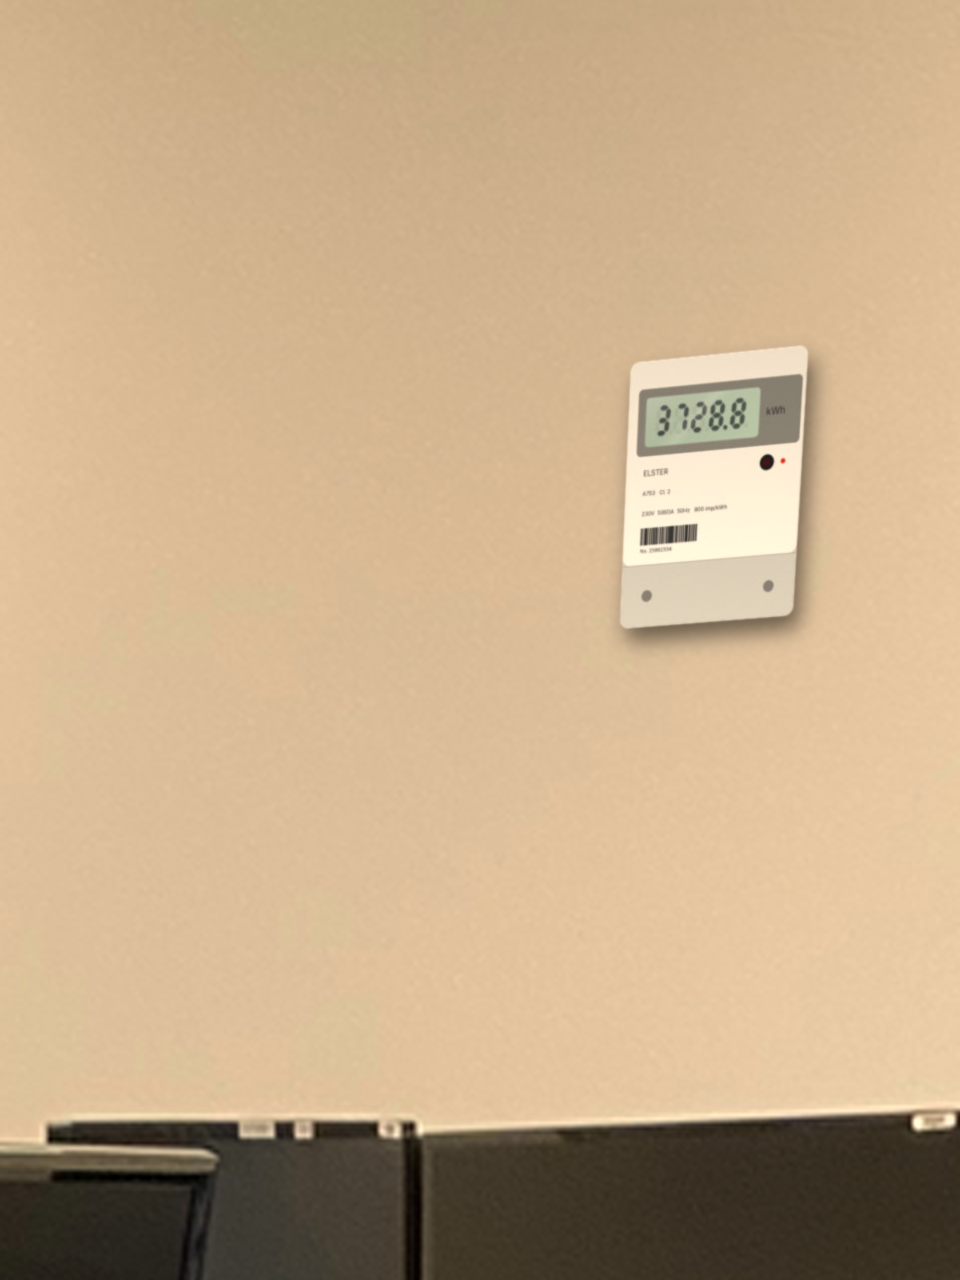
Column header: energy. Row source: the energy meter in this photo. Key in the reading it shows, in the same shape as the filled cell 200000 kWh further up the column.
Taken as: 3728.8 kWh
